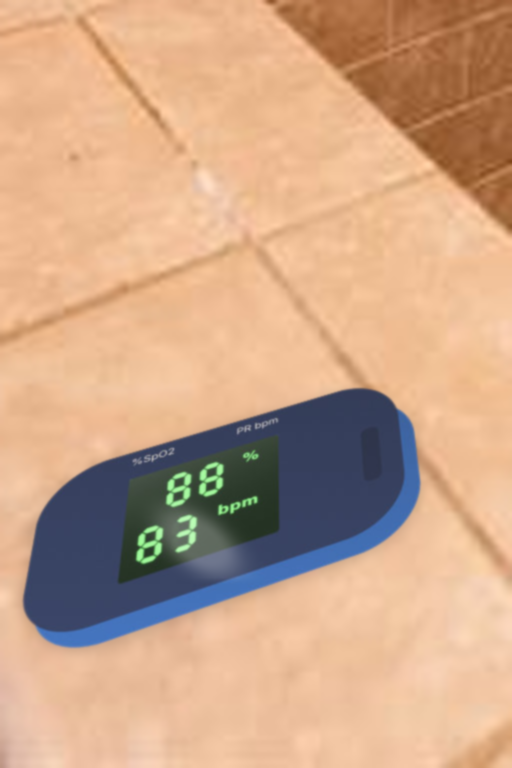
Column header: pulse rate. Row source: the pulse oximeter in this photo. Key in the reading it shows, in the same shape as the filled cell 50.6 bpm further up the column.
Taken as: 83 bpm
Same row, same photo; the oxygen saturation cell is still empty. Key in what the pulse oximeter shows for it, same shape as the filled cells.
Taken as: 88 %
